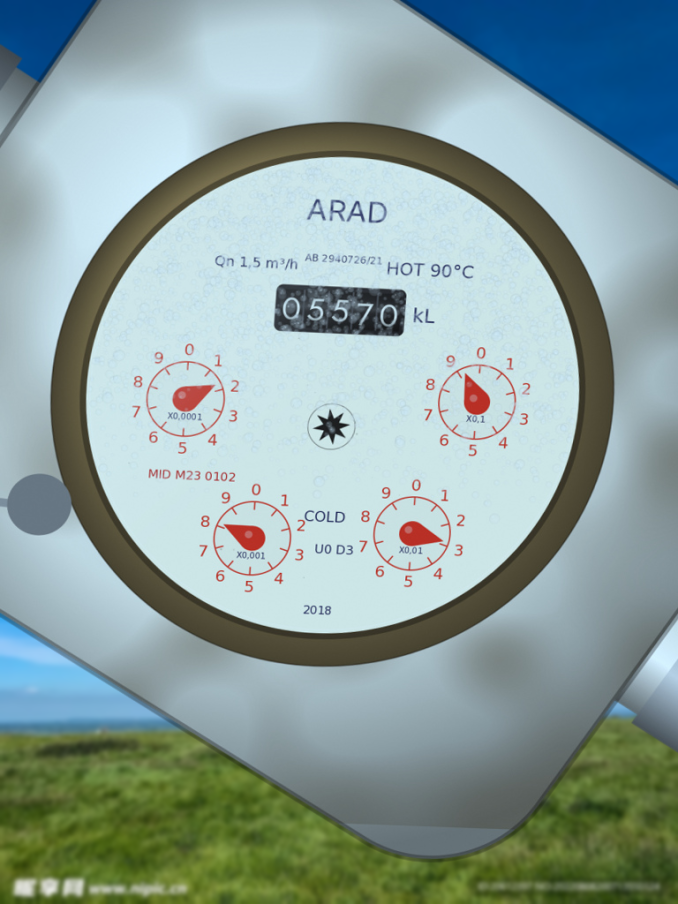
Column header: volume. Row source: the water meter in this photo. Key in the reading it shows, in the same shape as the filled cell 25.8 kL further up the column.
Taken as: 5569.9281 kL
